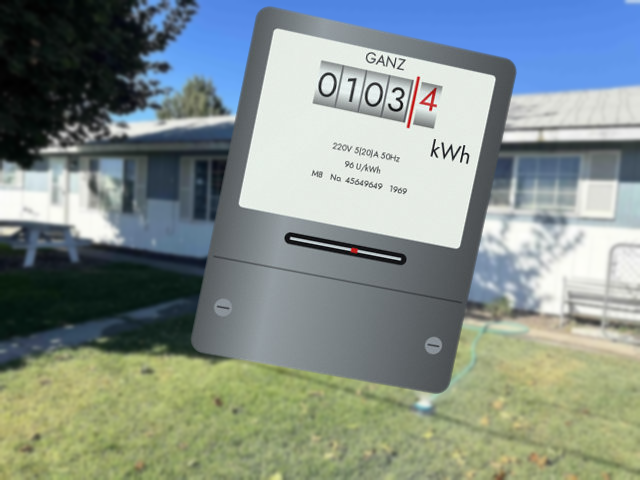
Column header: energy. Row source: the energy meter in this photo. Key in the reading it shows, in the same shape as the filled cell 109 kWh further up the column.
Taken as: 103.4 kWh
